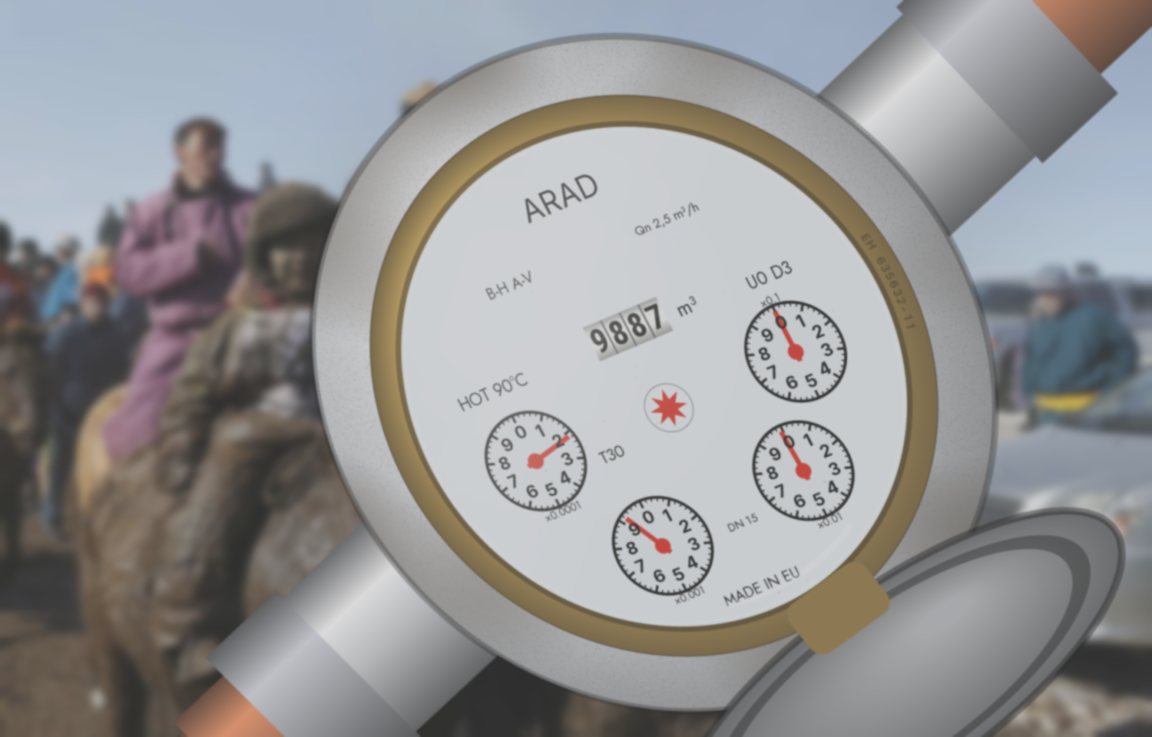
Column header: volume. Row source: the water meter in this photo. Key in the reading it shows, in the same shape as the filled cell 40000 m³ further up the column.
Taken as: 9886.9992 m³
